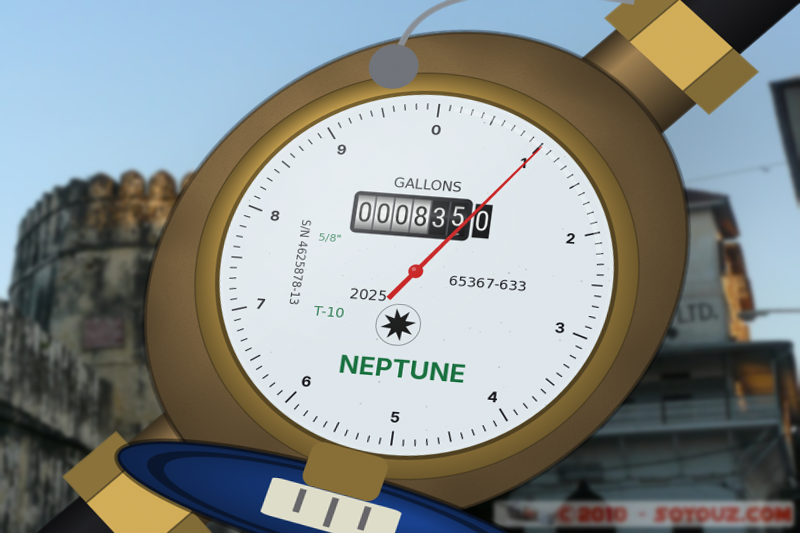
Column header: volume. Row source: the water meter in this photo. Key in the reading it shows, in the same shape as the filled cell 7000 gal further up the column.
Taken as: 8351.0 gal
